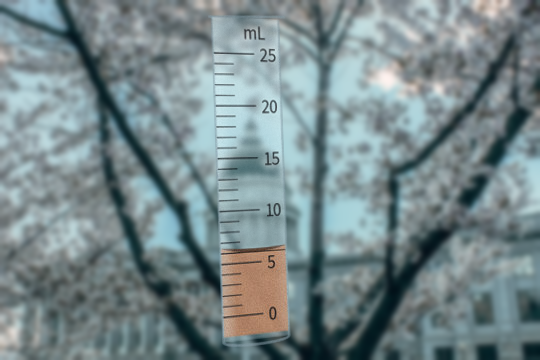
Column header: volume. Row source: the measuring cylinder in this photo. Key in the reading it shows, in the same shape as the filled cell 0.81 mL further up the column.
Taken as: 6 mL
